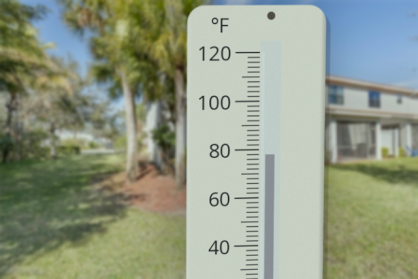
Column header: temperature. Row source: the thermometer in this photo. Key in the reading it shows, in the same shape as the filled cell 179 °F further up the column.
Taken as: 78 °F
